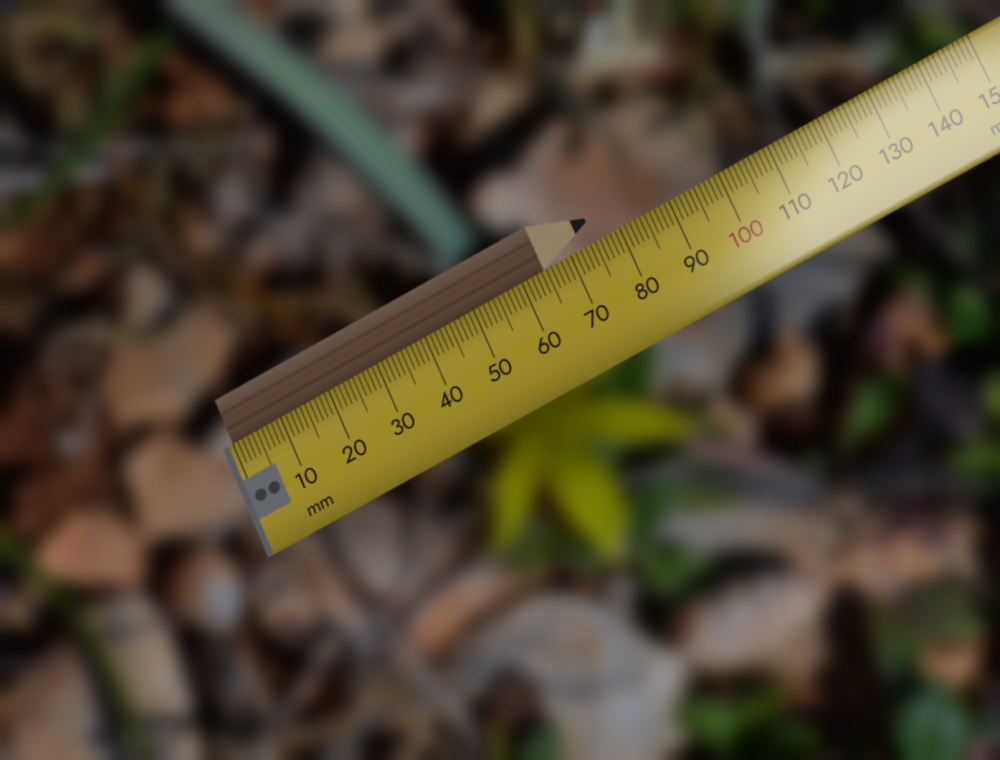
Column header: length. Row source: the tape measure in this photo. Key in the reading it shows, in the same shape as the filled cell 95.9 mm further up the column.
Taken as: 75 mm
